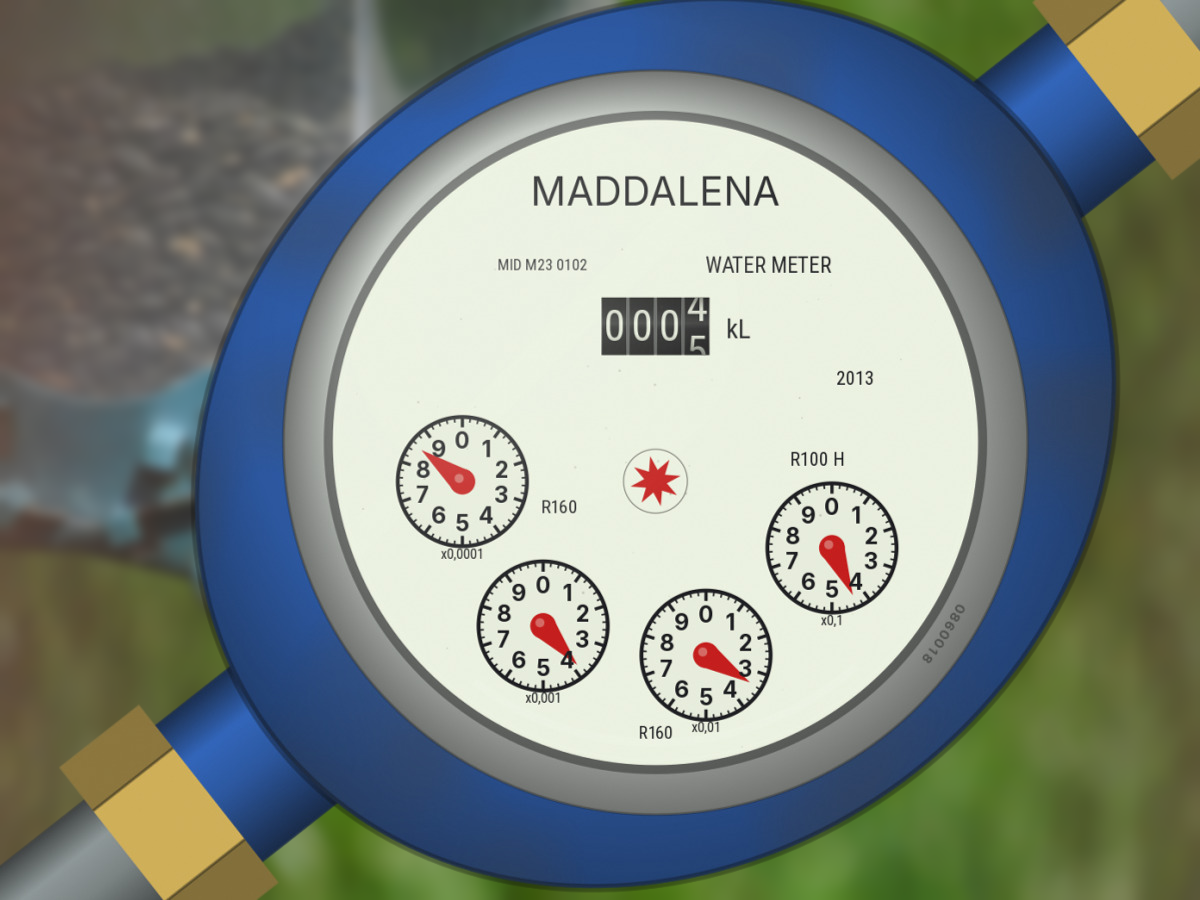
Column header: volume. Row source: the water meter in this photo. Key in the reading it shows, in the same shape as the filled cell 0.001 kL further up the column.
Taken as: 4.4338 kL
